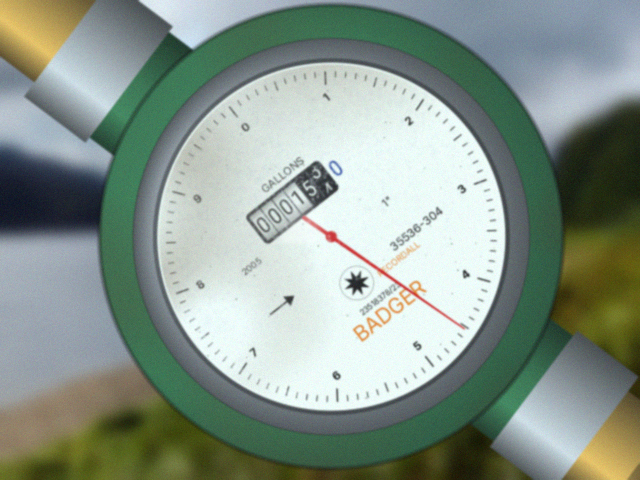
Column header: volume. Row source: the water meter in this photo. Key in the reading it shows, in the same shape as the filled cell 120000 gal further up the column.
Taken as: 1534.5 gal
